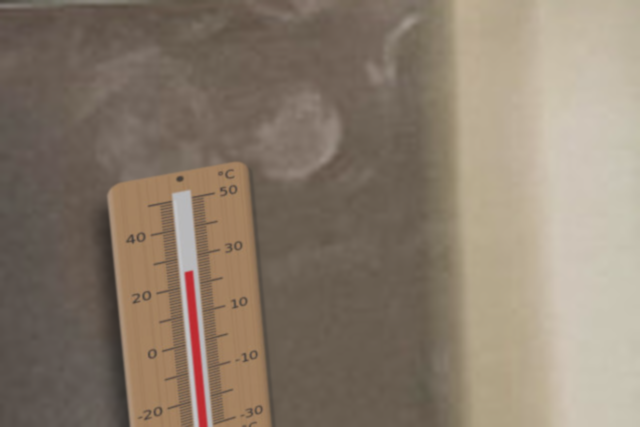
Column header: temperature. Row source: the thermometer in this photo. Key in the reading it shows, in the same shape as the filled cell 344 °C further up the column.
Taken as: 25 °C
